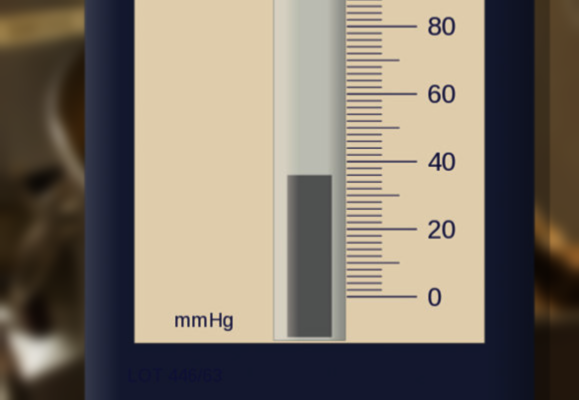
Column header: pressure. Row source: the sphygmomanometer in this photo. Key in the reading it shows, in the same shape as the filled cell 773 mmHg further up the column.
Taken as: 36 mmHg
